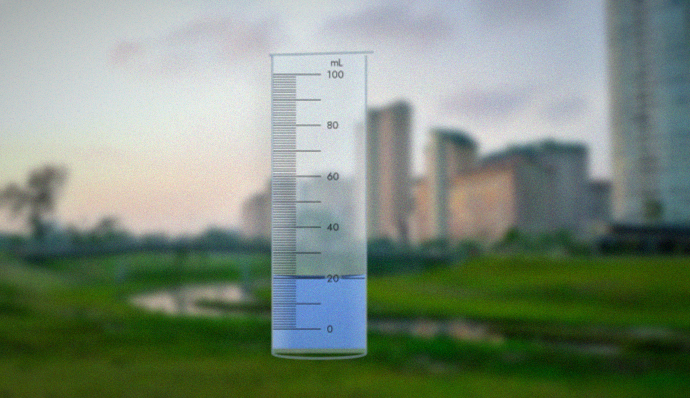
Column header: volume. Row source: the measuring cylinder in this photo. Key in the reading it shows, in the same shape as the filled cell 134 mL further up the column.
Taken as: 20 mL
